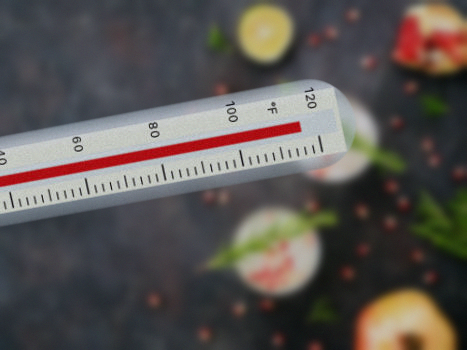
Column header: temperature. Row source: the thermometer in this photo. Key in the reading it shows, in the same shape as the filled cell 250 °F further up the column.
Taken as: 116 °F
